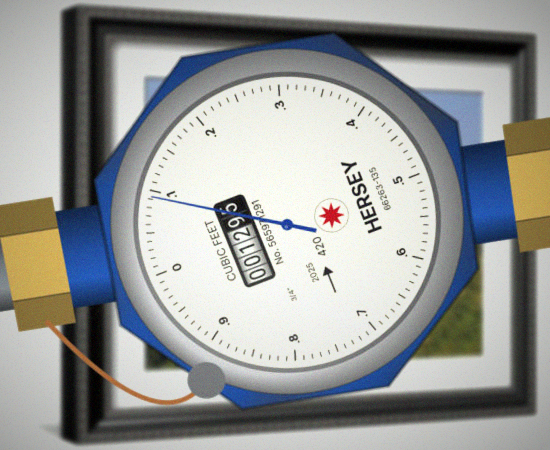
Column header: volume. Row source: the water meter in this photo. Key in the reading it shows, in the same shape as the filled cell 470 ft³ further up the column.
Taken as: 1295.09 ft³
